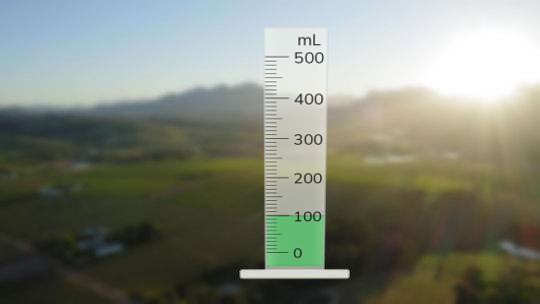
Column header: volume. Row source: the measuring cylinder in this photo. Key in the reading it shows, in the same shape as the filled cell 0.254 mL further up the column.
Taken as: 100 mL
